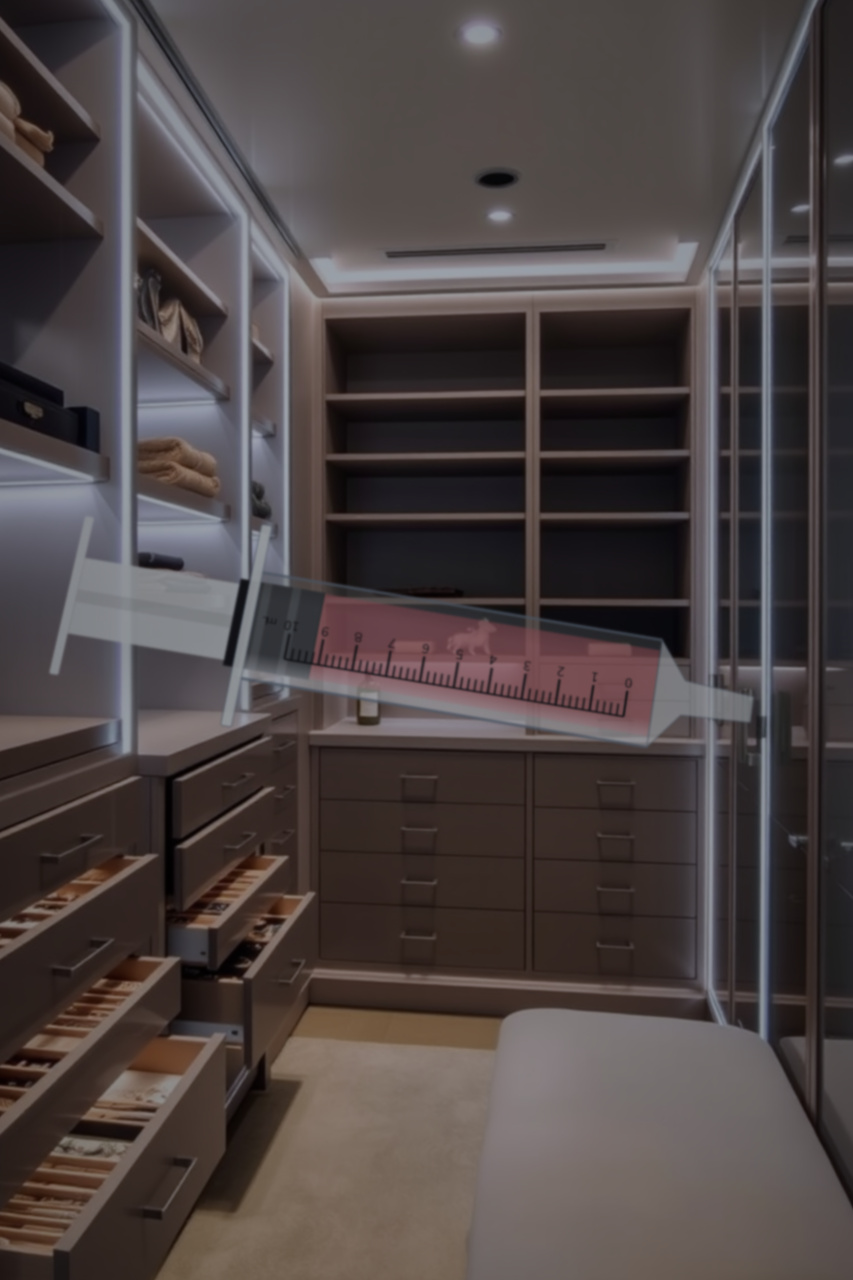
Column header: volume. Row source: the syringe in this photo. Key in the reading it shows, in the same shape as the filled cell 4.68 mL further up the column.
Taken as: 9.2 mL
